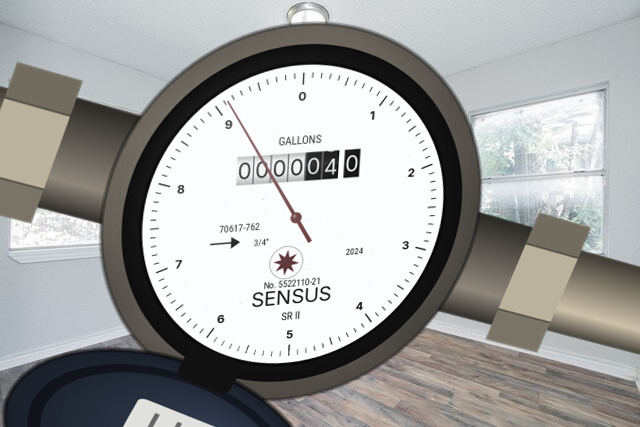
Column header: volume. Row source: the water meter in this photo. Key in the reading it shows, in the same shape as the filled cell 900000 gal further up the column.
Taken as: 39.1 gal
